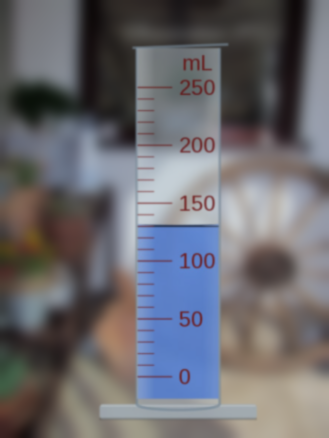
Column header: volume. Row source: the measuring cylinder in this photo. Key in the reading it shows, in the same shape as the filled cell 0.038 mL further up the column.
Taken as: 130 mL
